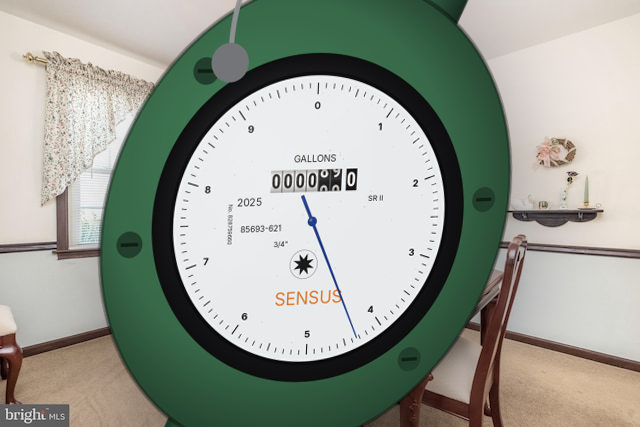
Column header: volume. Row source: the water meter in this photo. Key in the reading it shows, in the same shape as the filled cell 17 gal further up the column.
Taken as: 894.3 gal
